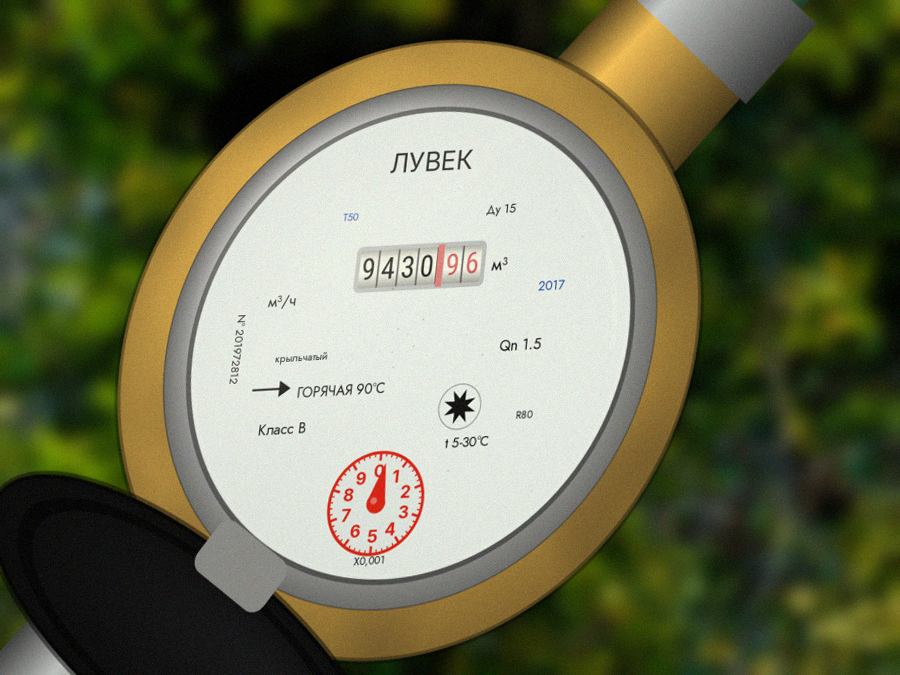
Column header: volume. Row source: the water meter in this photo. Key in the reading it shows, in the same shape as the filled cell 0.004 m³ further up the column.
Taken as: 9430.960 m³
